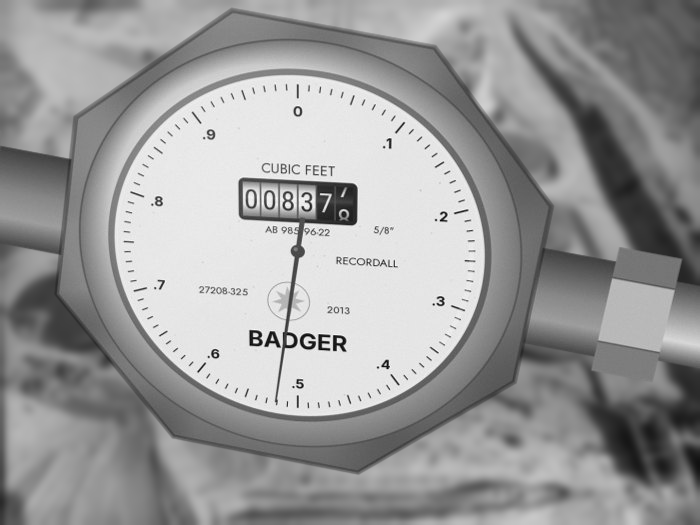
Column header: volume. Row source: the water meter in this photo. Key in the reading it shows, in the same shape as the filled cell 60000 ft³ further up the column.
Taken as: 8377.52 ft³
